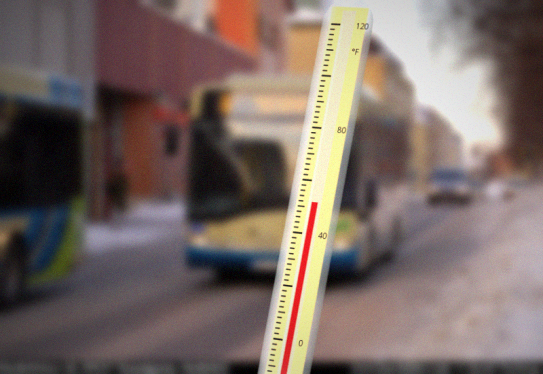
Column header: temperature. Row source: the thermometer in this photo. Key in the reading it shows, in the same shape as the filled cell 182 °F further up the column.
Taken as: 52 °F
